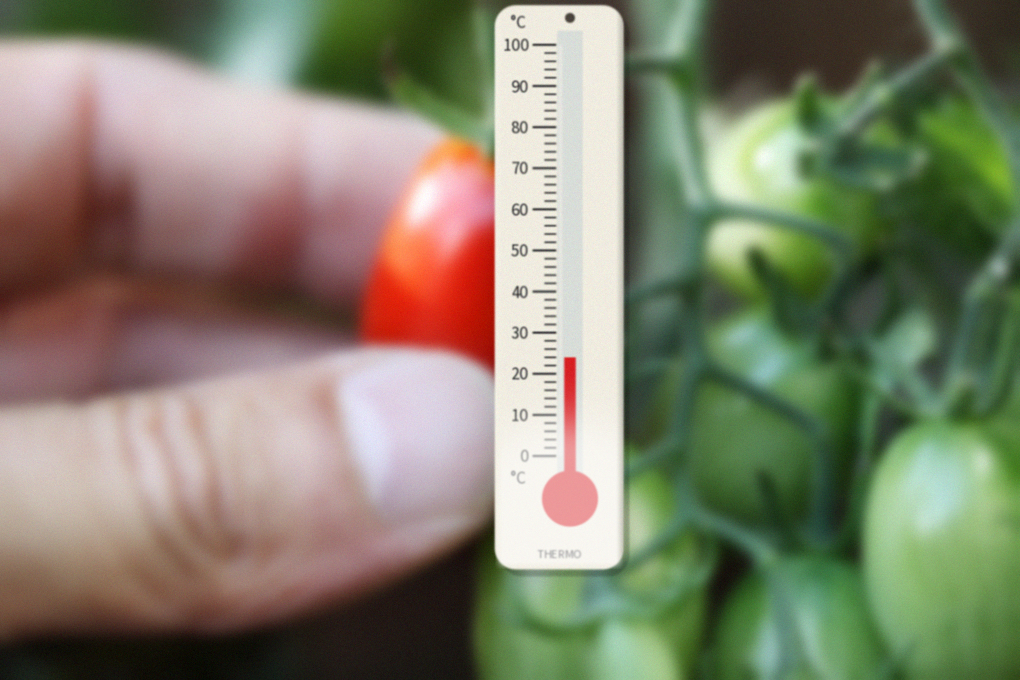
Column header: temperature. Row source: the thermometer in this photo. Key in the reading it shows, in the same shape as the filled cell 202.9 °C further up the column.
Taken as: 24 °C
